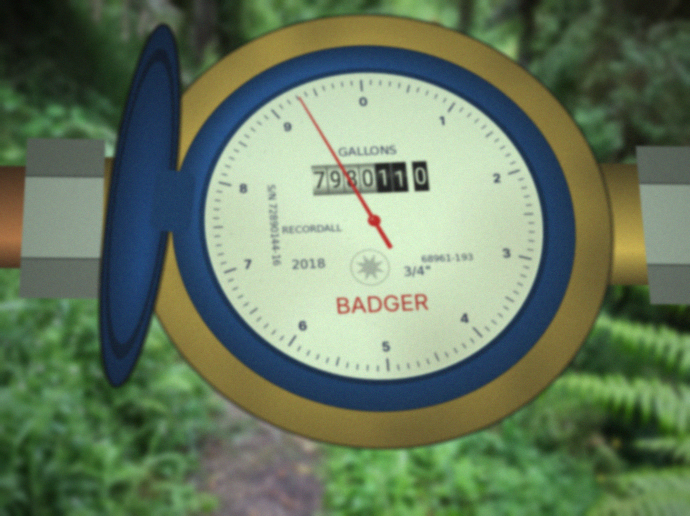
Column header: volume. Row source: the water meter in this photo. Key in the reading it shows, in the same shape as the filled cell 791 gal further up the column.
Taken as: 7980109.3 gal
